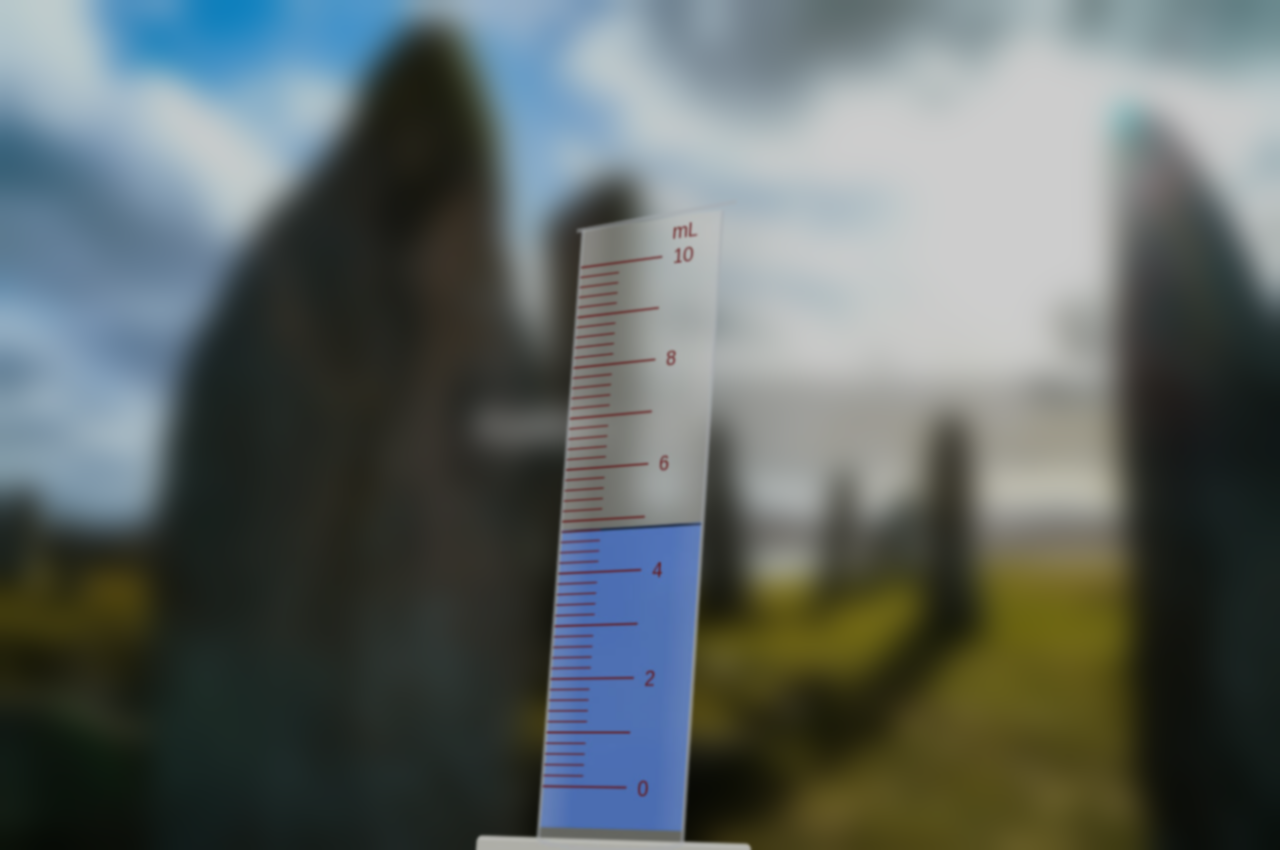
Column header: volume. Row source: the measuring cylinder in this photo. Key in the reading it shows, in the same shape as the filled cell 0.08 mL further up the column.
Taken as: 4.8 mL
